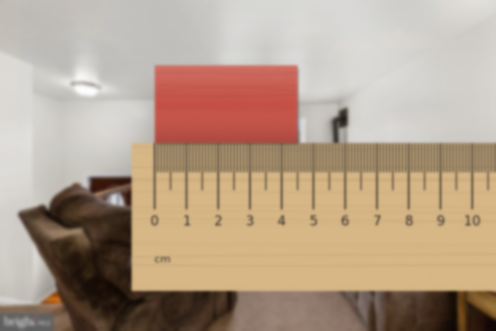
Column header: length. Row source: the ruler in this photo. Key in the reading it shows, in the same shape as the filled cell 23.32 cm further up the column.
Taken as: 4.5 cm
